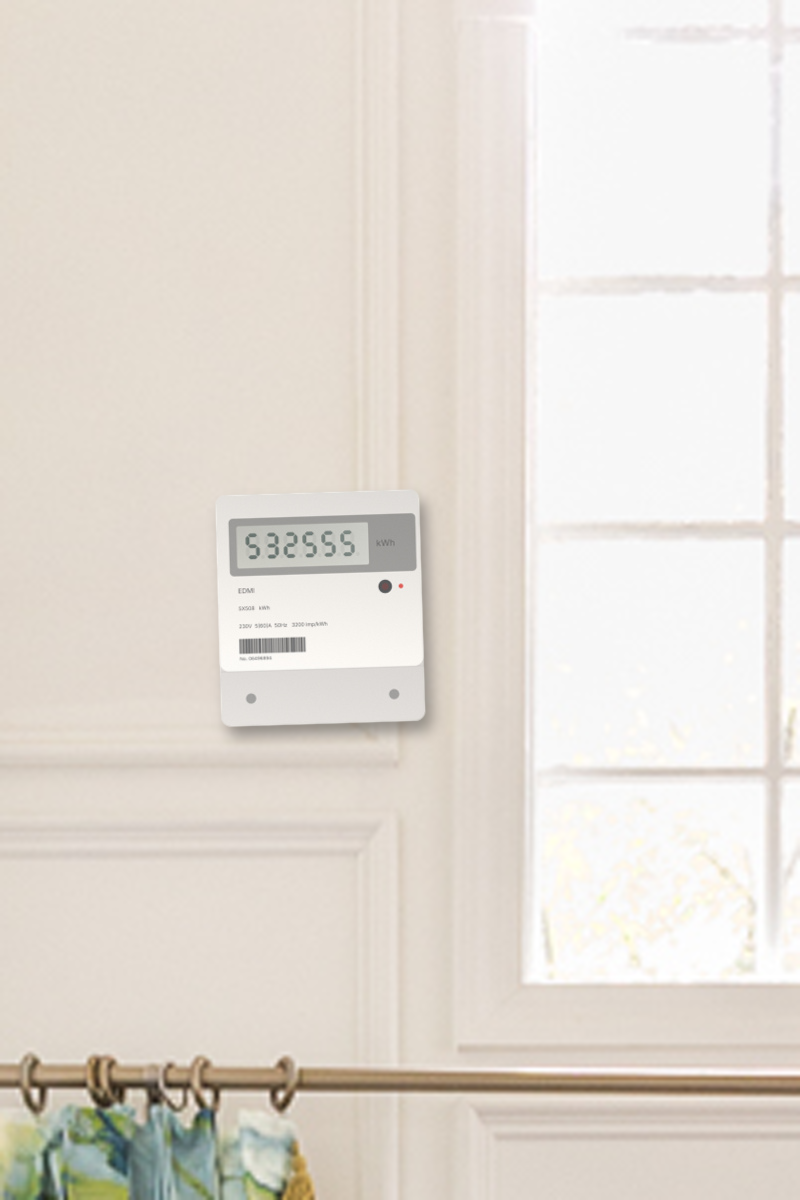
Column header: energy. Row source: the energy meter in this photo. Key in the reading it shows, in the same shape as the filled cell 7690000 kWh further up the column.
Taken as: 532555 kWh
